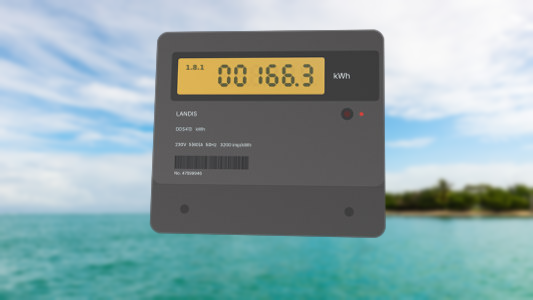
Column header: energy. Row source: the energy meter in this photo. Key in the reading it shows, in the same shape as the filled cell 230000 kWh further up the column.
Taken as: 166.3 kWh
